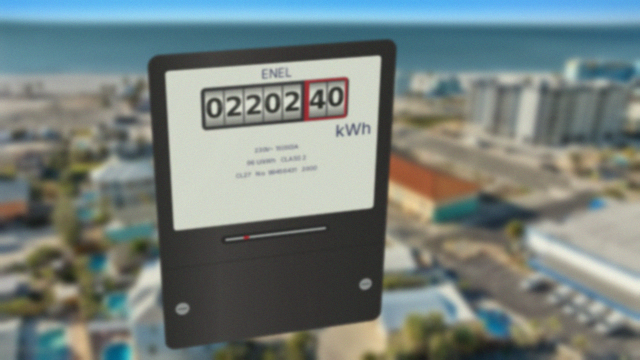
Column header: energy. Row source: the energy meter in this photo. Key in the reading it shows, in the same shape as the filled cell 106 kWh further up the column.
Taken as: 2202.40 kWh
